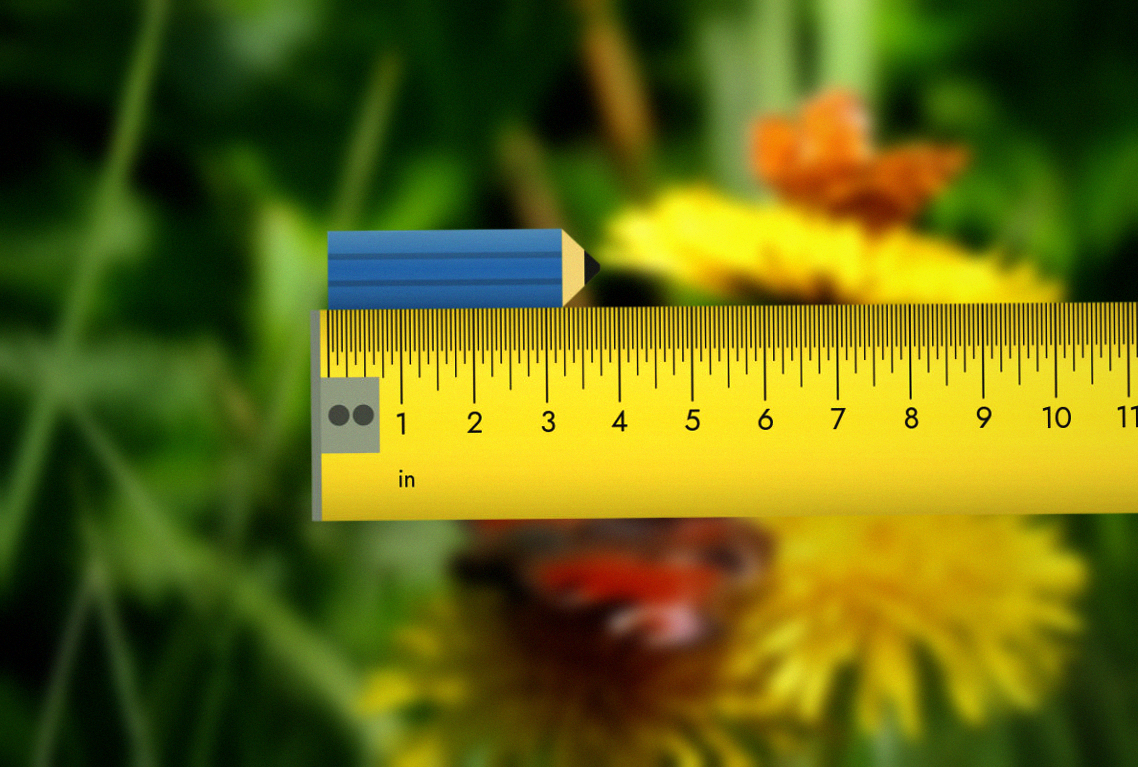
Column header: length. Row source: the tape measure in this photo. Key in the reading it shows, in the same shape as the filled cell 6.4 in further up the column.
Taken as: 3.75 in
